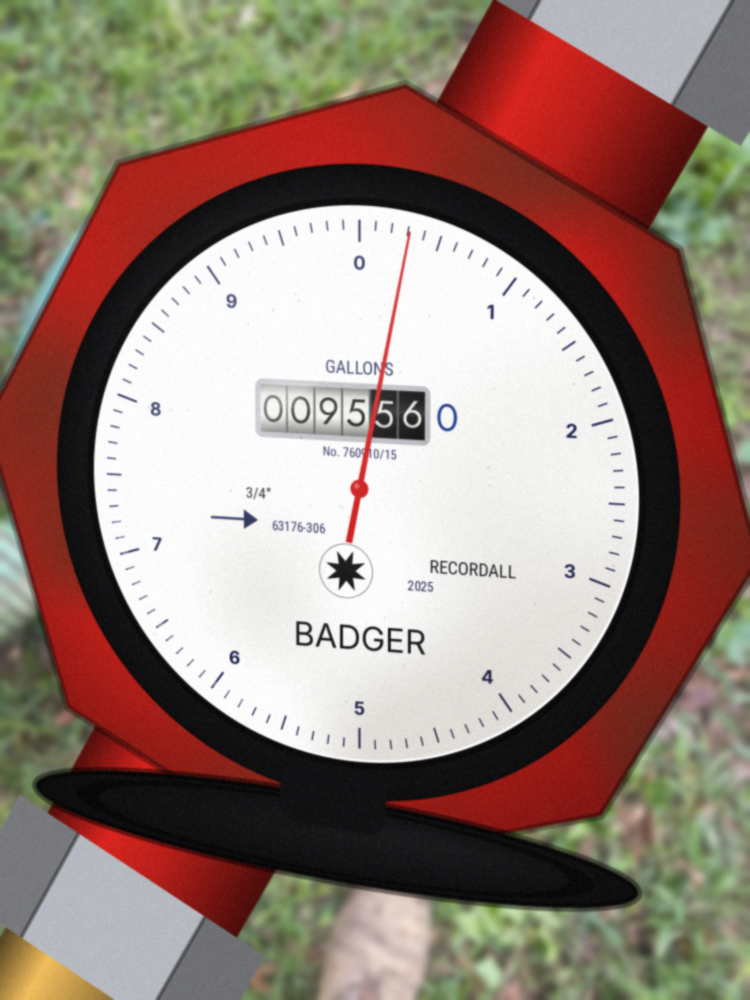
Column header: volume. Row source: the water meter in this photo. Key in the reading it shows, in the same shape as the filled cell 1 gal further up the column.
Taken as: 95560.3 gal
